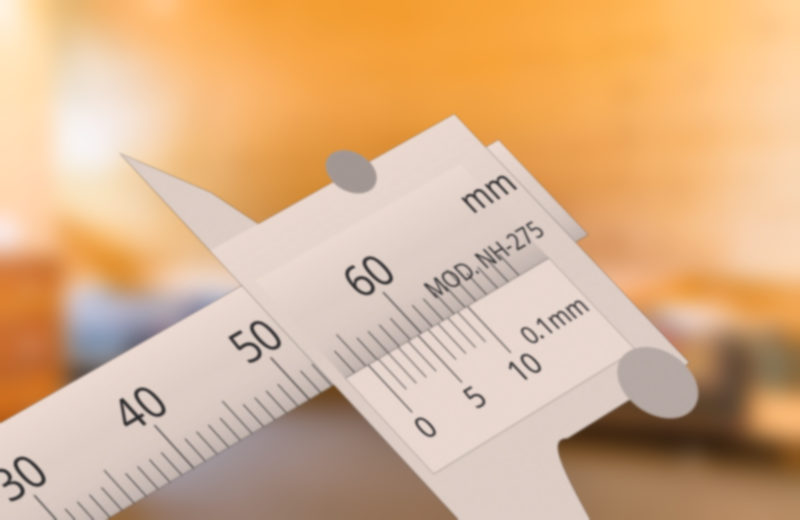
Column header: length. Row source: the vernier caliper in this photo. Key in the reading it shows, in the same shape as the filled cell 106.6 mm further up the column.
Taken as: 55.2 mm
